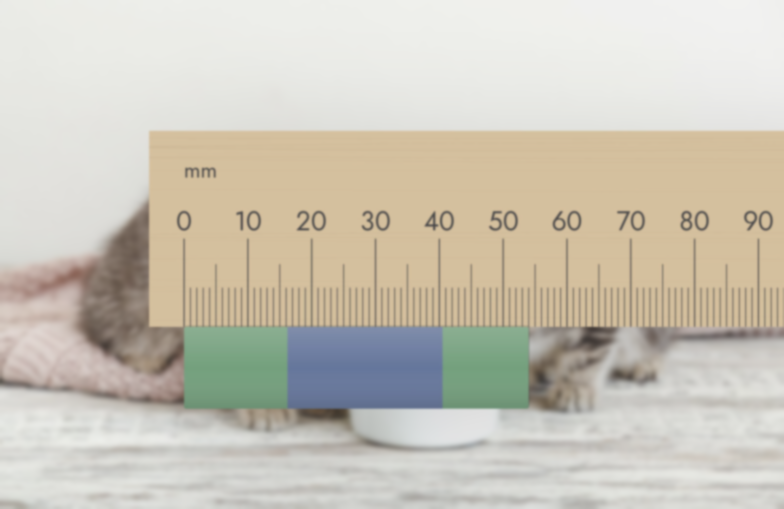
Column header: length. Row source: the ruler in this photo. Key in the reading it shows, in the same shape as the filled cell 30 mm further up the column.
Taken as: 54 mm
